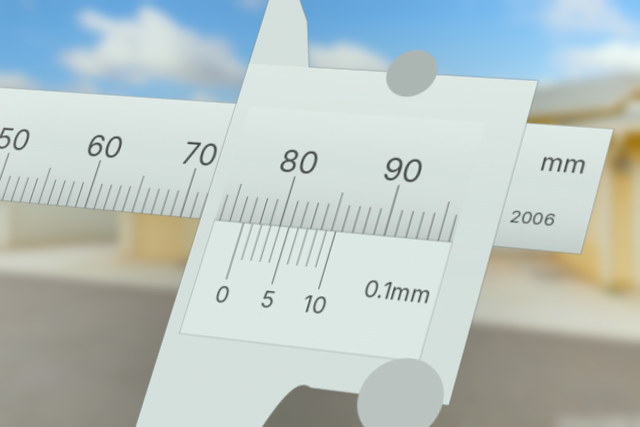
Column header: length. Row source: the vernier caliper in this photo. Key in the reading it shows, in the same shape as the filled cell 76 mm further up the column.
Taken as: 76.4 mm
